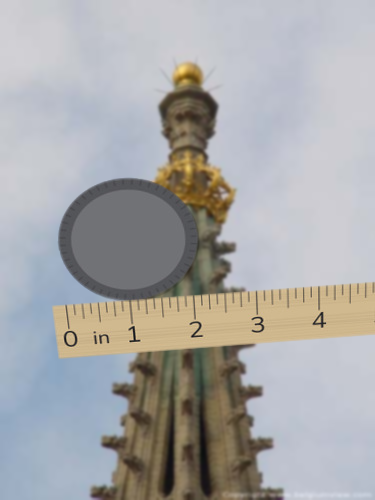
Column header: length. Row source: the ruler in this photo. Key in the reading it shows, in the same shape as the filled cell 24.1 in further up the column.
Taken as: 2.125 in
